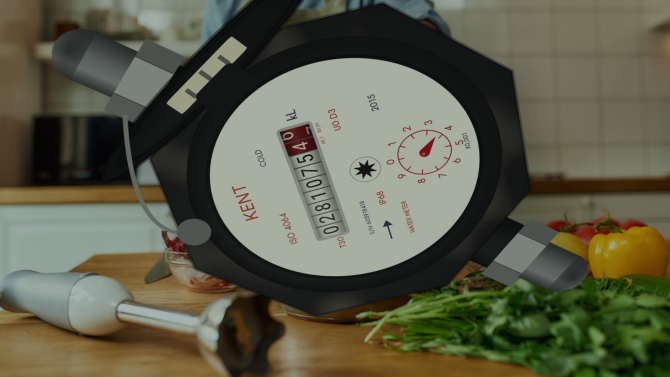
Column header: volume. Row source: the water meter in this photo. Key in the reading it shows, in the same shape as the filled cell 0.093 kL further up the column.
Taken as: 281075.463 kL
